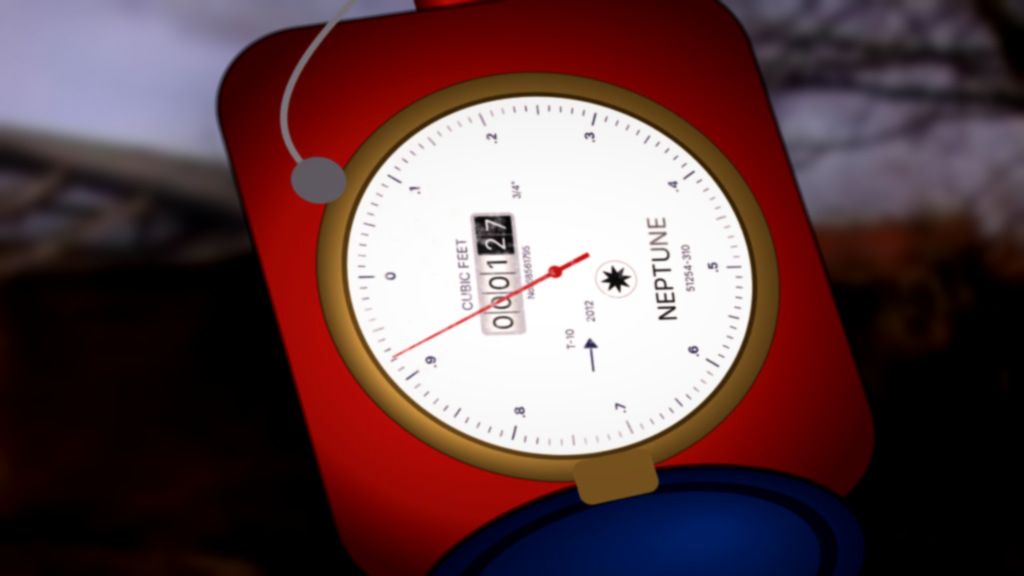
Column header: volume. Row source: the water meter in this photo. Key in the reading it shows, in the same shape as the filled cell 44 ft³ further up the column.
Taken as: 126.92 ft³
